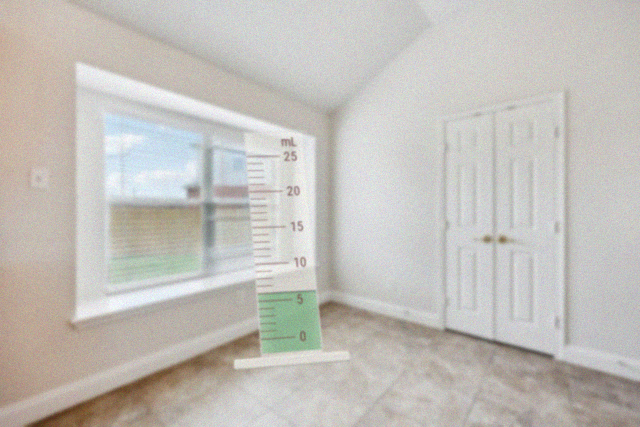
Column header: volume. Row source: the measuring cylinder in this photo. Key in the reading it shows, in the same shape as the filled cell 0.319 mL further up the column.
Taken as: 6 mL
